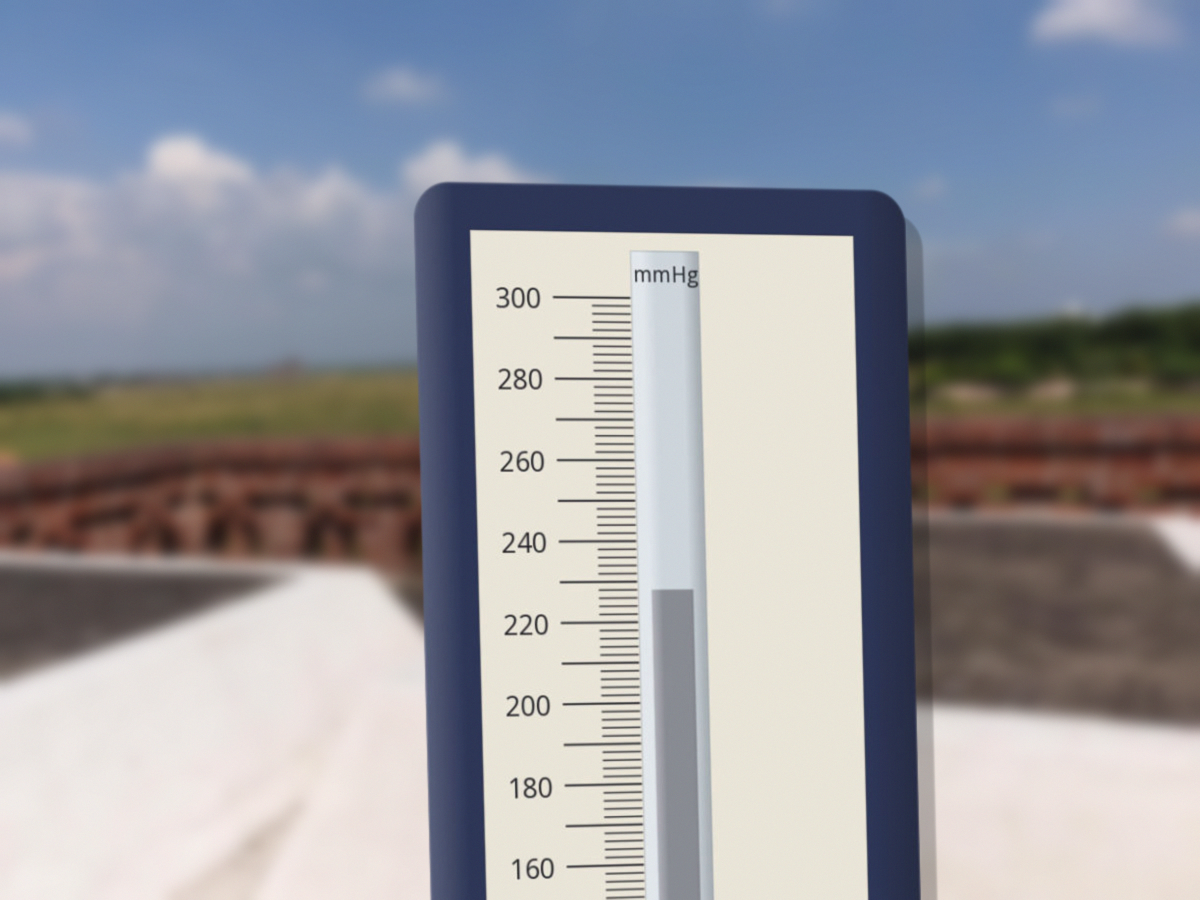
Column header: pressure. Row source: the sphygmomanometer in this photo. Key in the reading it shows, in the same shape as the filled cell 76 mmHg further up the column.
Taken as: 228 mmHg
